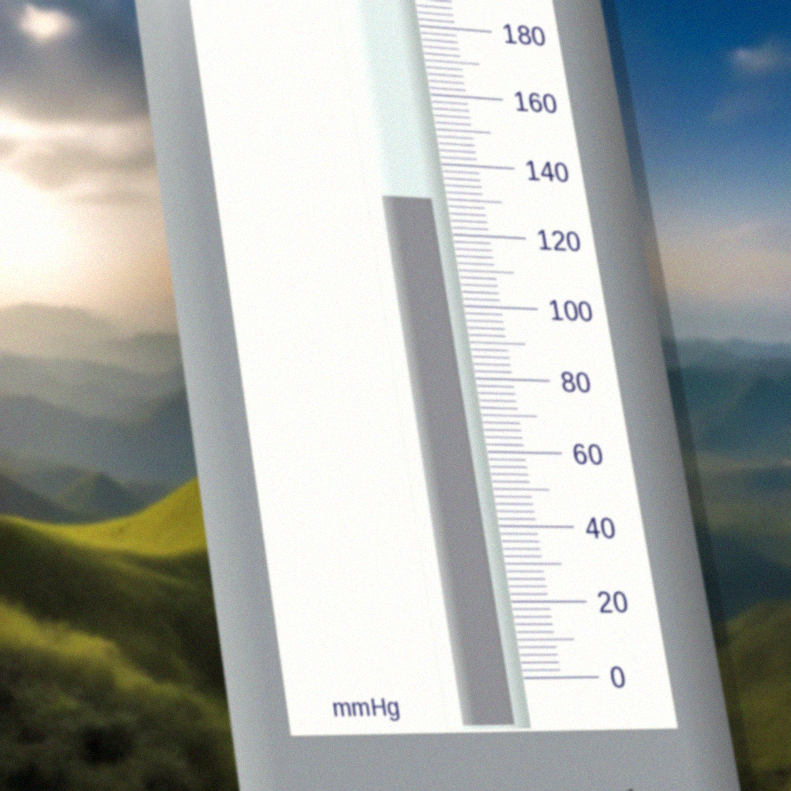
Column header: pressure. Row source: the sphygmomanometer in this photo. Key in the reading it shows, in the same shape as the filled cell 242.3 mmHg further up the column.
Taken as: 130 mmHg
